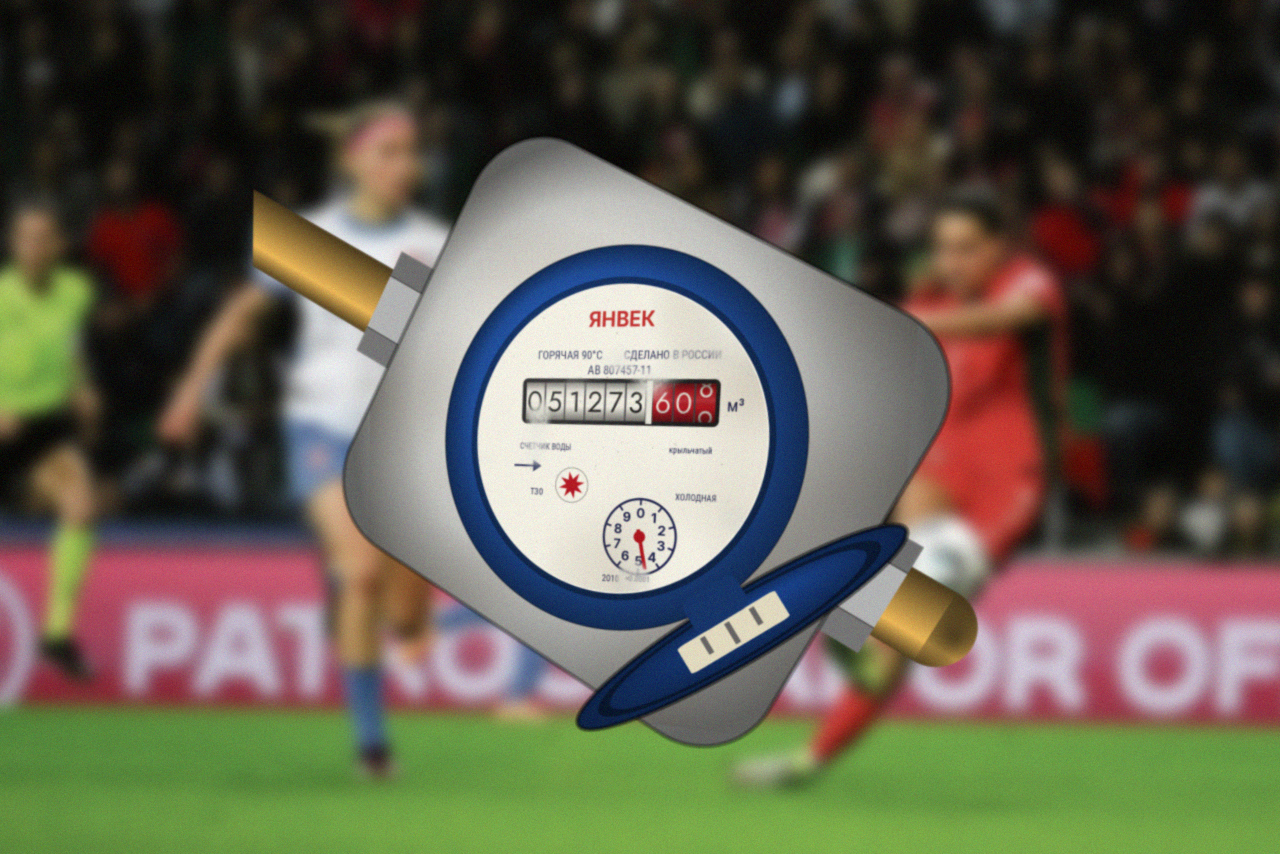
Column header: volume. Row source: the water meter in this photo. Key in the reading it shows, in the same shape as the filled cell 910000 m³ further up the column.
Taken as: 51273.6084 m³
